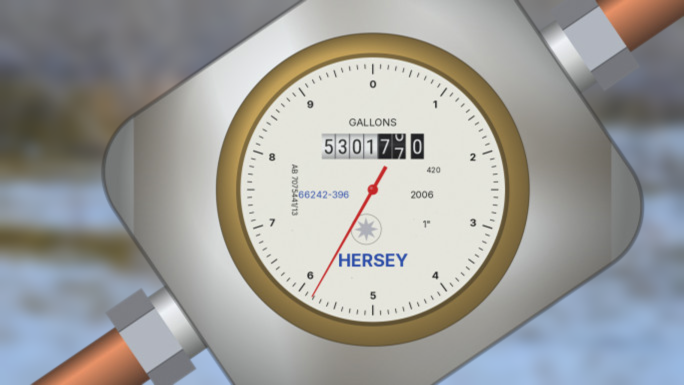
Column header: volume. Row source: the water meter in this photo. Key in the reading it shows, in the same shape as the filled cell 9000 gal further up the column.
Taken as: 5301765.8 gal
